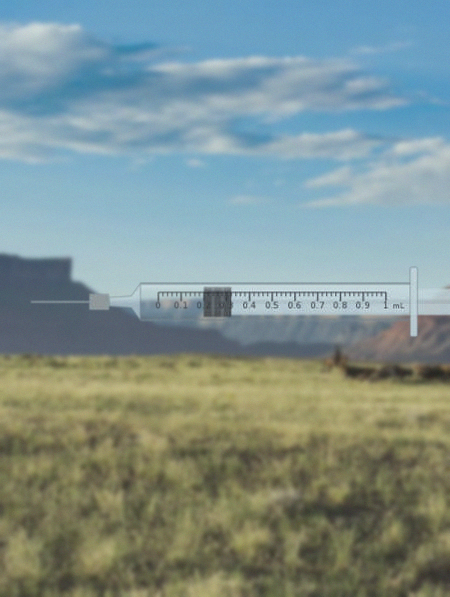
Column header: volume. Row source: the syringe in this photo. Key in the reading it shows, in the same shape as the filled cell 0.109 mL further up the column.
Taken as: 0.2 mL
